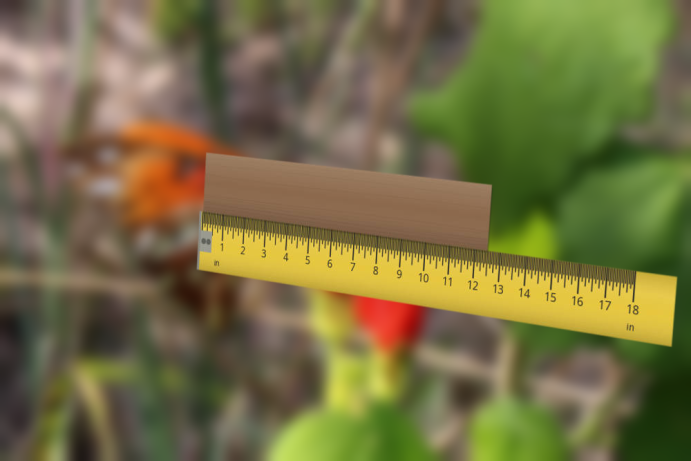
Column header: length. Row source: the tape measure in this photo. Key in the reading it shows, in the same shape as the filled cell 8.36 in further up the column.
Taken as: 12.5 in
